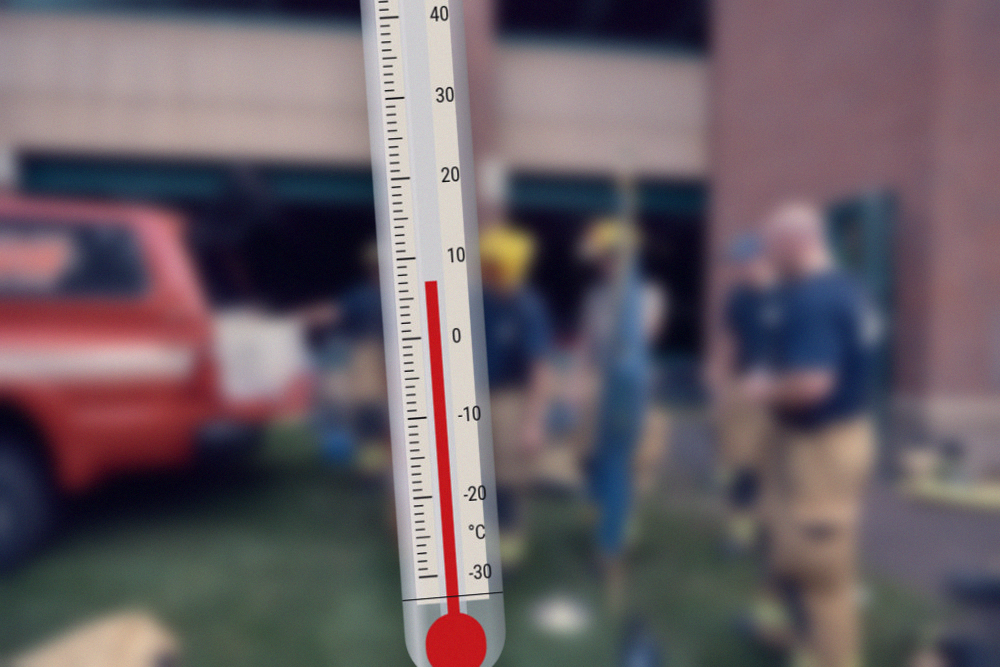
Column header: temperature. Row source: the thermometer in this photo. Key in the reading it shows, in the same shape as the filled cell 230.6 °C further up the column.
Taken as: 7 °C
